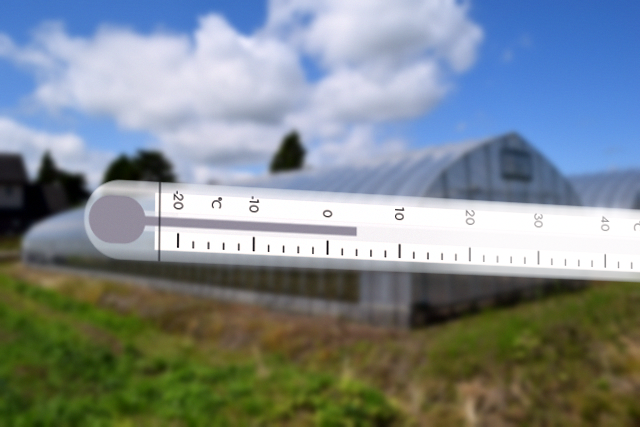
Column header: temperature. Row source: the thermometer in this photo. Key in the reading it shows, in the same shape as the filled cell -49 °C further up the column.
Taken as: 4 °C
